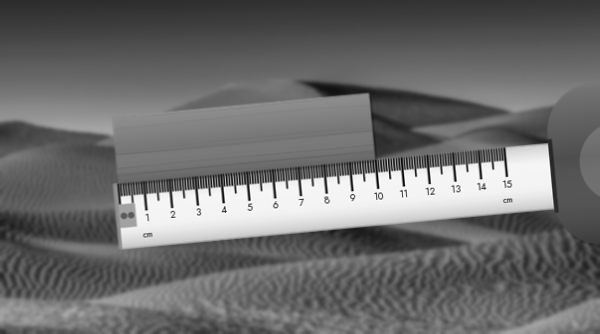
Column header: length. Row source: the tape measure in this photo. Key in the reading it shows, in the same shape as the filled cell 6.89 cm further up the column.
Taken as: 10 cm
